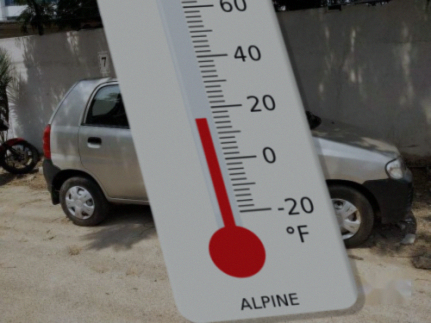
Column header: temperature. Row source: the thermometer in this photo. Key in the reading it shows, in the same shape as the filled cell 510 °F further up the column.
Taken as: 16 °F
